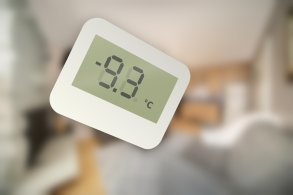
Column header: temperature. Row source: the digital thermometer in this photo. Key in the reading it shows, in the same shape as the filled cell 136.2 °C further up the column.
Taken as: -9.3 °C
